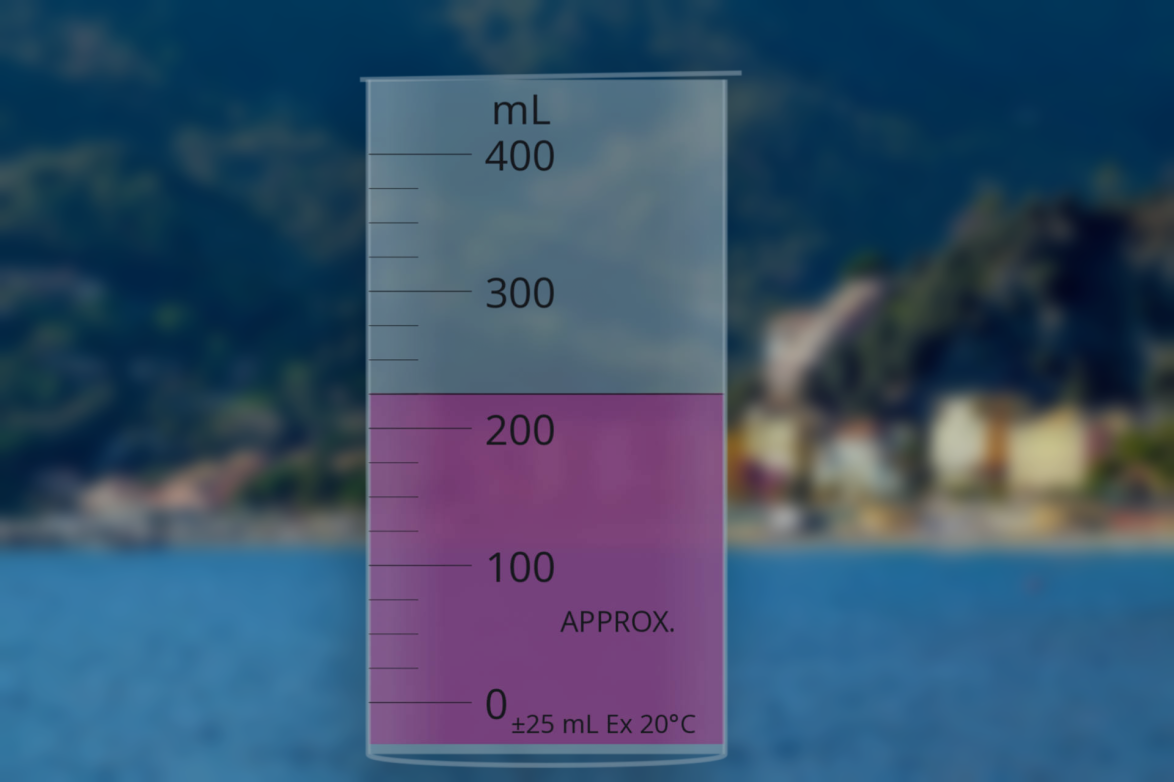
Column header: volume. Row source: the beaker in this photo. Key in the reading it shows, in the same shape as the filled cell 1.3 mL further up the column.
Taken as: 225 mL
